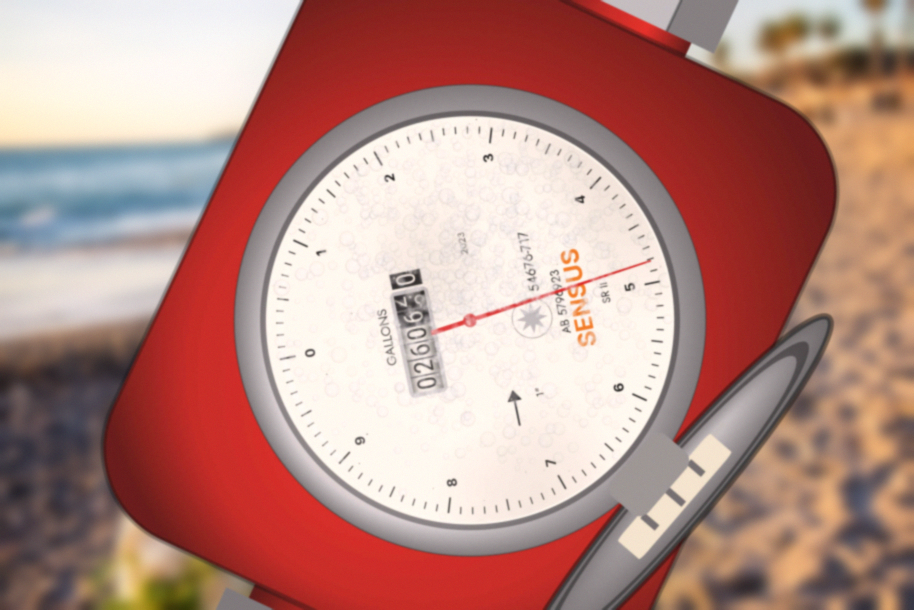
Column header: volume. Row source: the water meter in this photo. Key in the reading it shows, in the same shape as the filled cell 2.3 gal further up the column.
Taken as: 260624.8 gal
